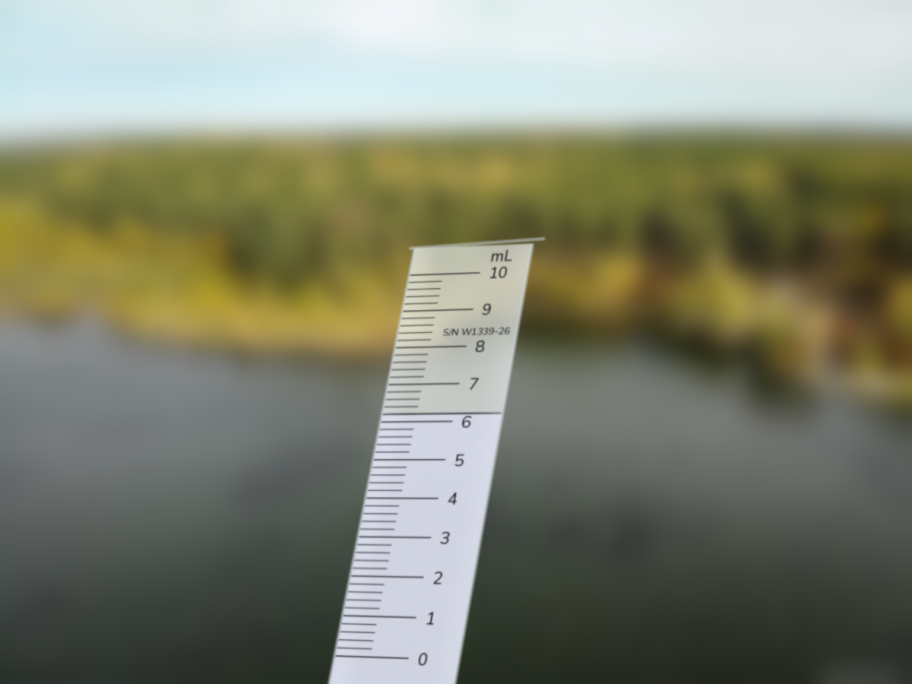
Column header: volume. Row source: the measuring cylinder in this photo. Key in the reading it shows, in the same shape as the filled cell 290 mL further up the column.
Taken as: 6.2 mL
